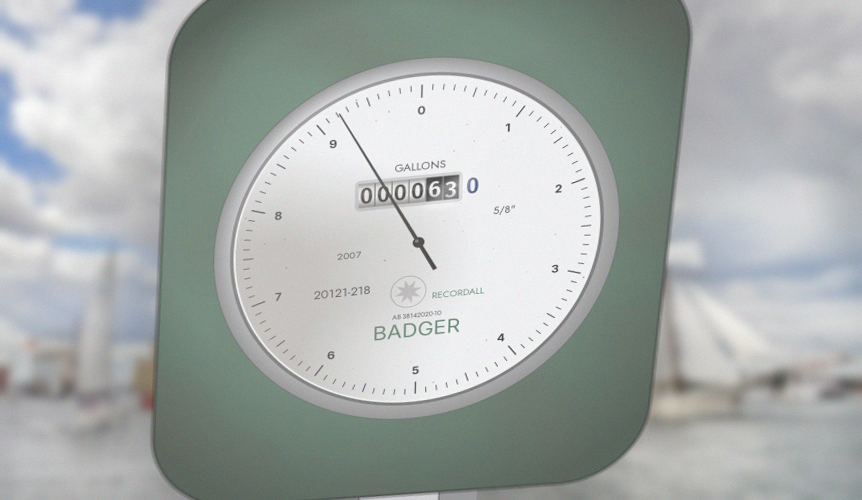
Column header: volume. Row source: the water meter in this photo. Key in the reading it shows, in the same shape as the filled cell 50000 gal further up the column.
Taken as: 629.2 gal
